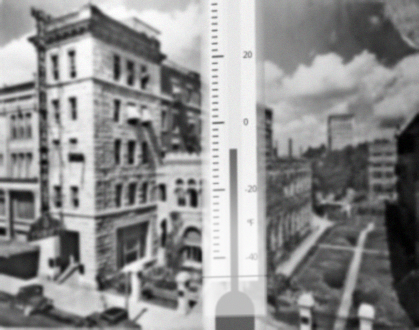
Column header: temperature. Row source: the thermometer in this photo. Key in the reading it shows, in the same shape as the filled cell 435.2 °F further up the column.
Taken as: -8 °F
